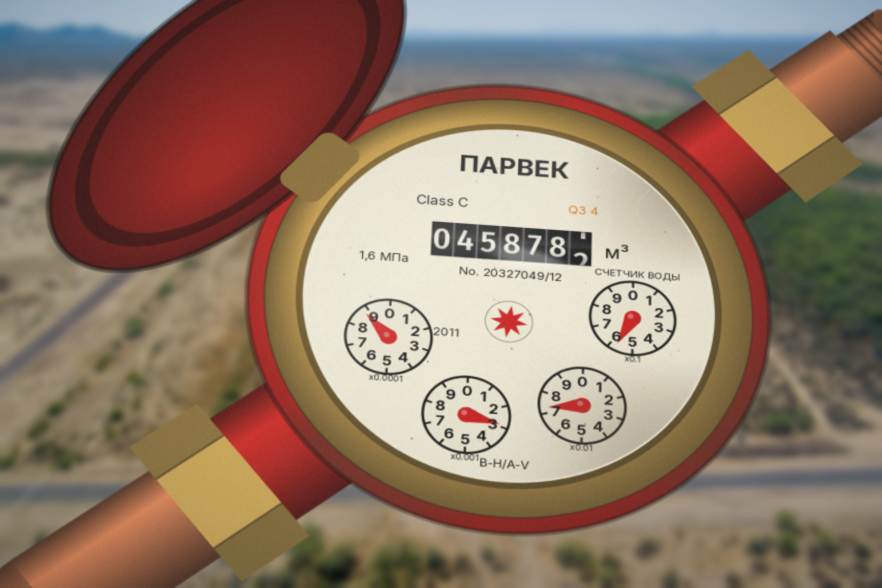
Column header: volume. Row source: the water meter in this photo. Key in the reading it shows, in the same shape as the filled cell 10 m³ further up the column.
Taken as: 458781.5728 m³
